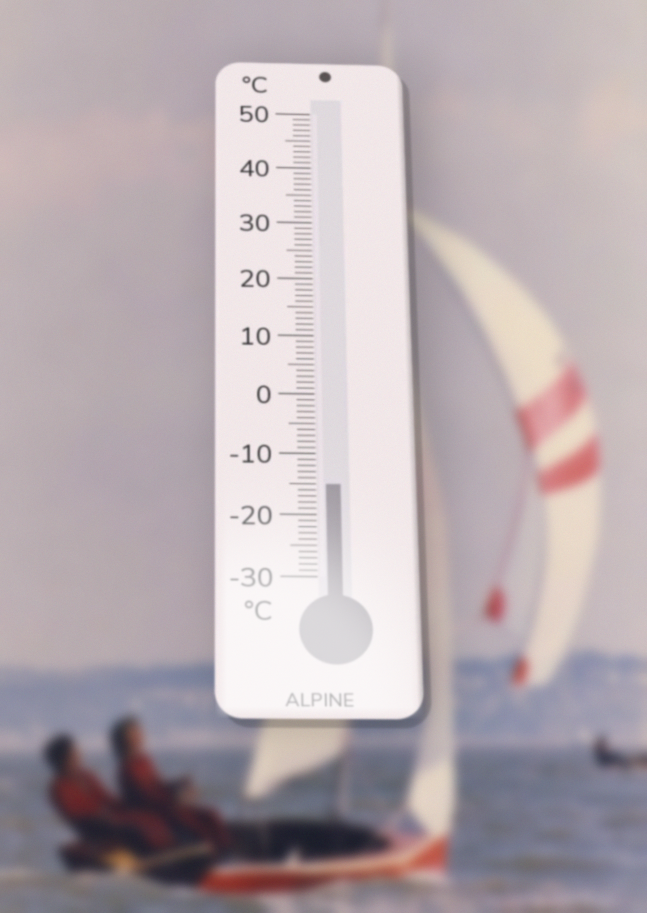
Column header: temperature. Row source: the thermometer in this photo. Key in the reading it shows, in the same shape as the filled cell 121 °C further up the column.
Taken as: -15 °C
